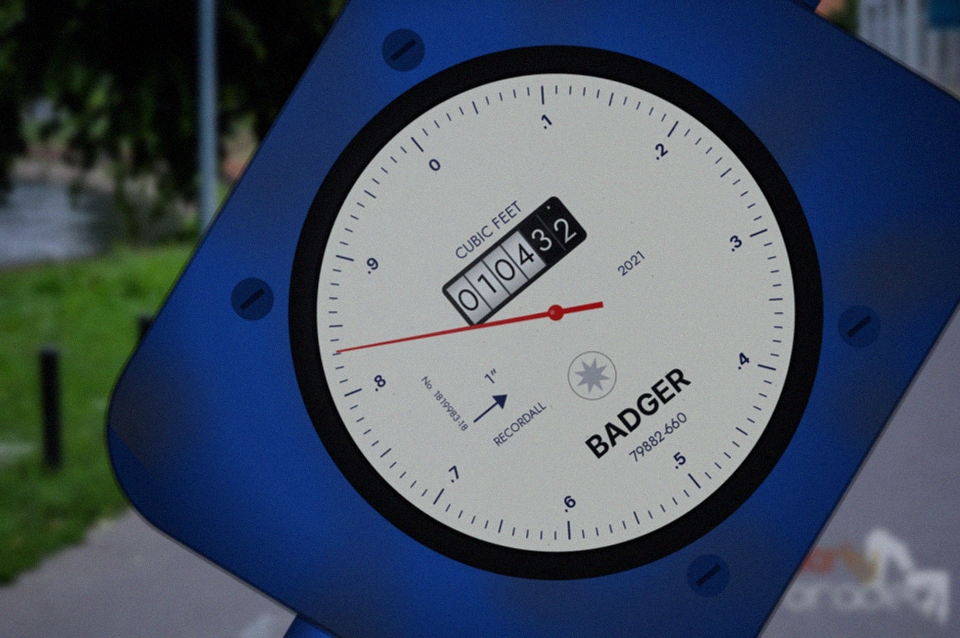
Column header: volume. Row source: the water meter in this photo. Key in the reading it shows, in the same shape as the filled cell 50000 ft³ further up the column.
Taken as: 10431.83 ft³
